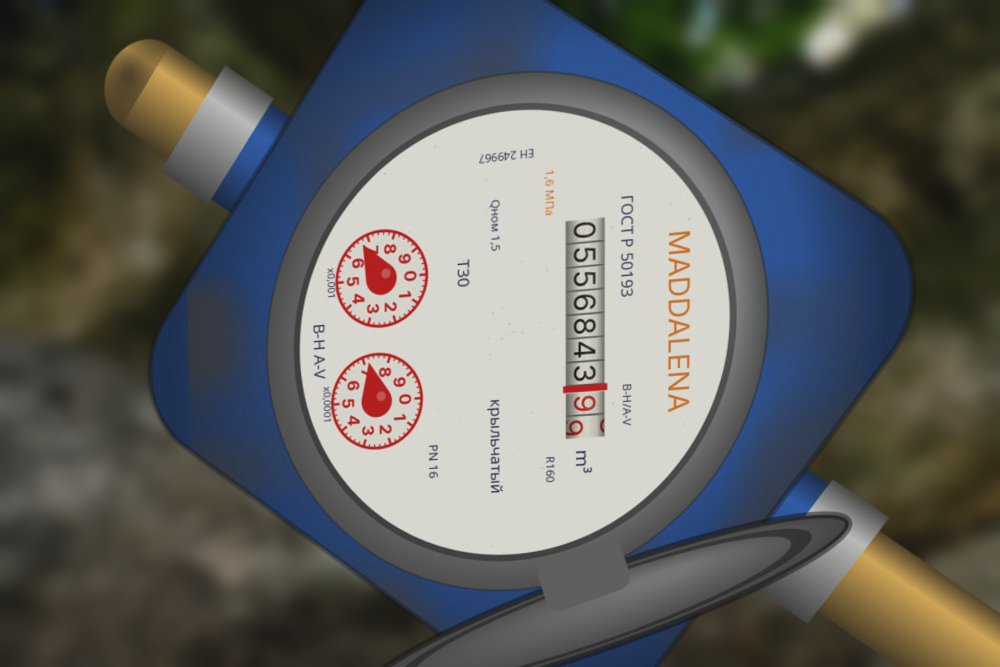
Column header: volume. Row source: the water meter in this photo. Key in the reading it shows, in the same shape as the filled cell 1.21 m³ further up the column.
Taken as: 556843.9867 m³
